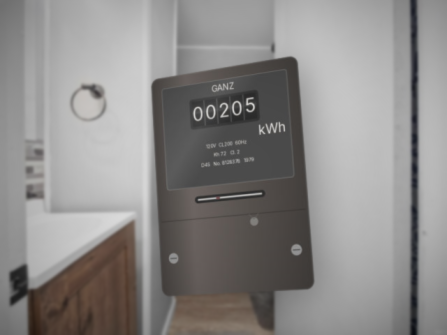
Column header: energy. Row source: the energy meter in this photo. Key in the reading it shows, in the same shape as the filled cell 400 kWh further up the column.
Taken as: 205 kWh
